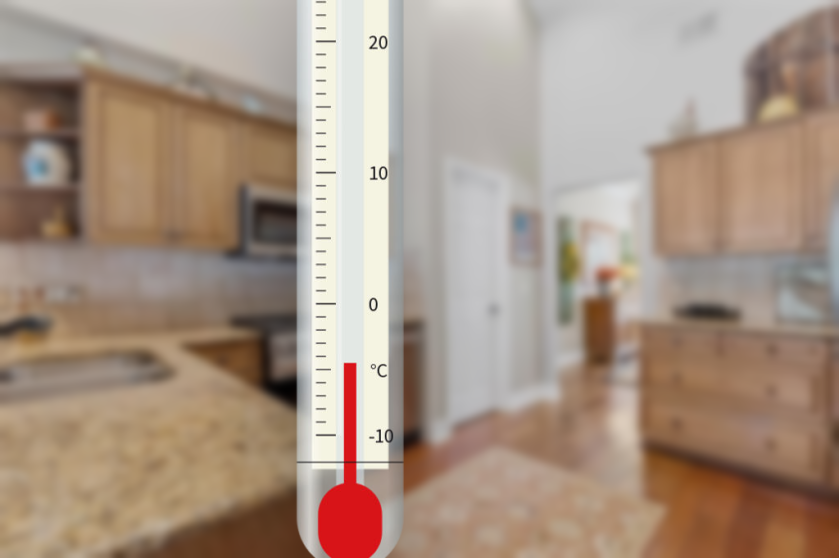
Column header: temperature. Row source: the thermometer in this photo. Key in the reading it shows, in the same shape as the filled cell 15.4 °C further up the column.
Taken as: -4.5 °C
